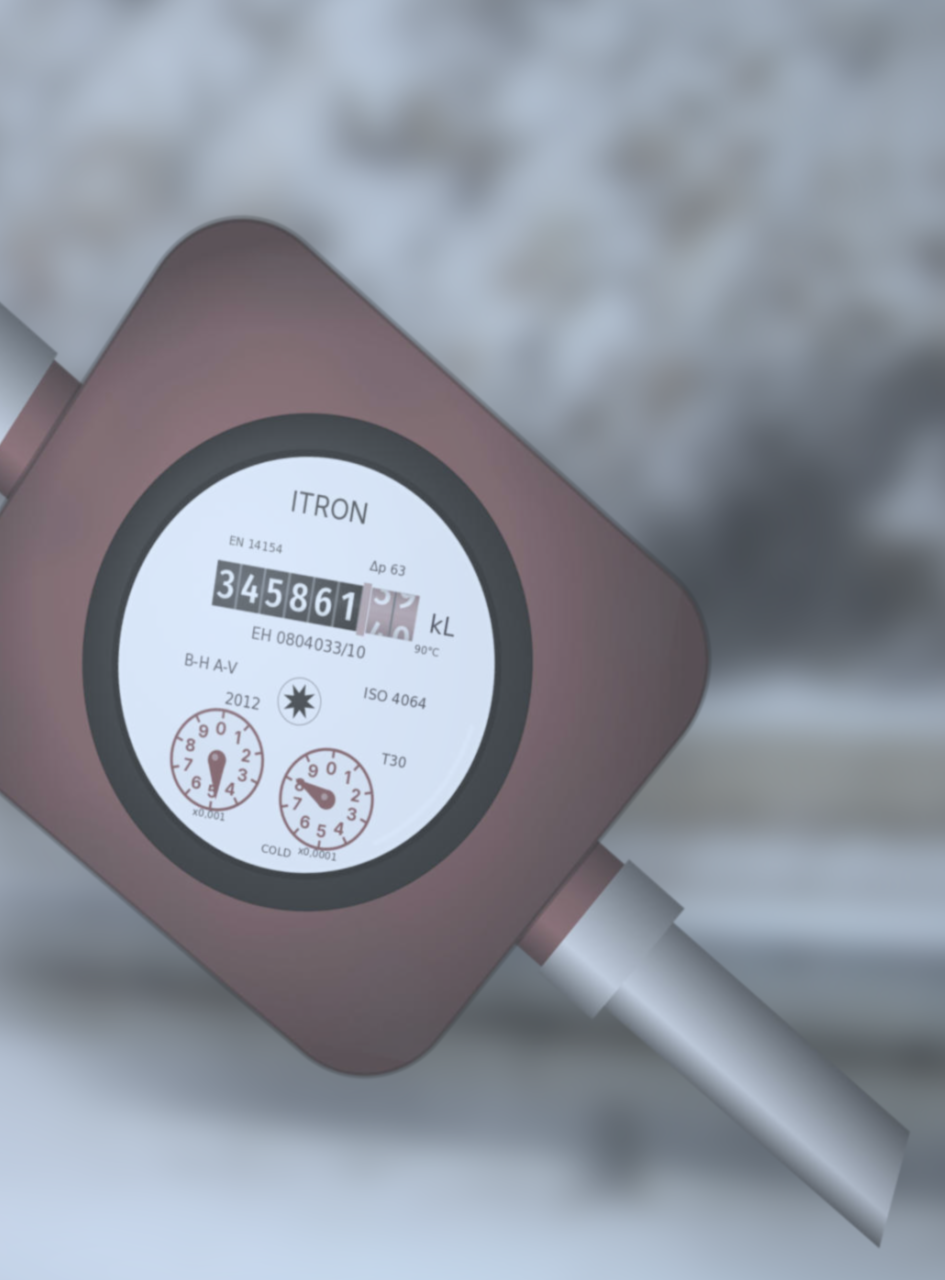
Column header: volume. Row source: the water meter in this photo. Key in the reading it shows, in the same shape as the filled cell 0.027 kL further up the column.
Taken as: 345861.3948 kL
